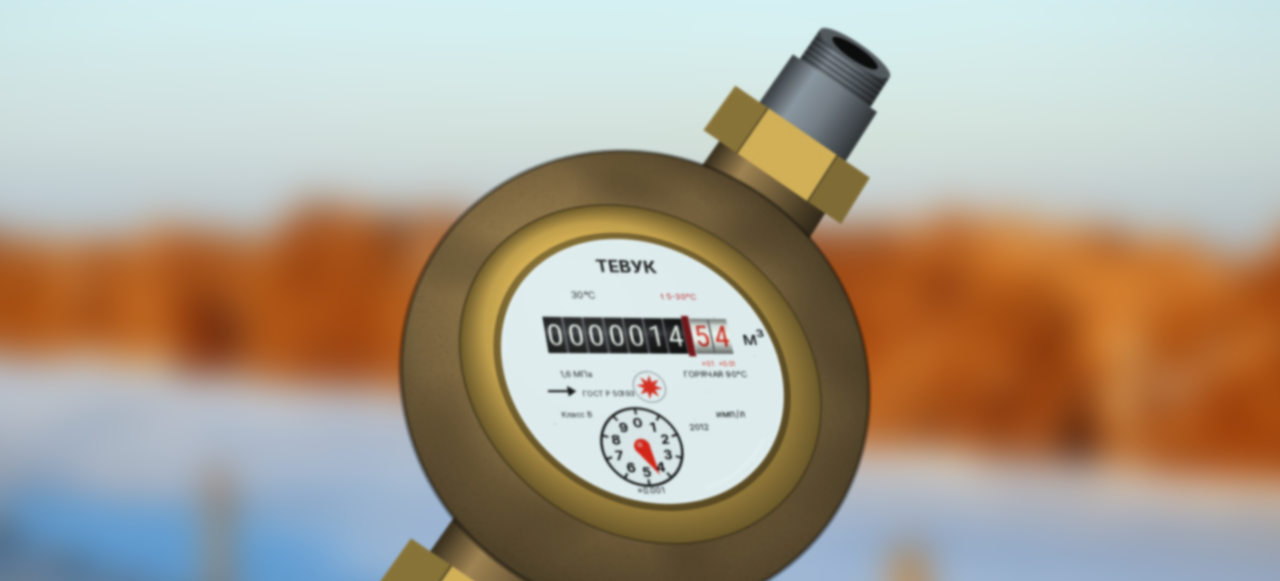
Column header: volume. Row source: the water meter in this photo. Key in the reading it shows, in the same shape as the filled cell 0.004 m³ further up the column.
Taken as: 14.544 m³
